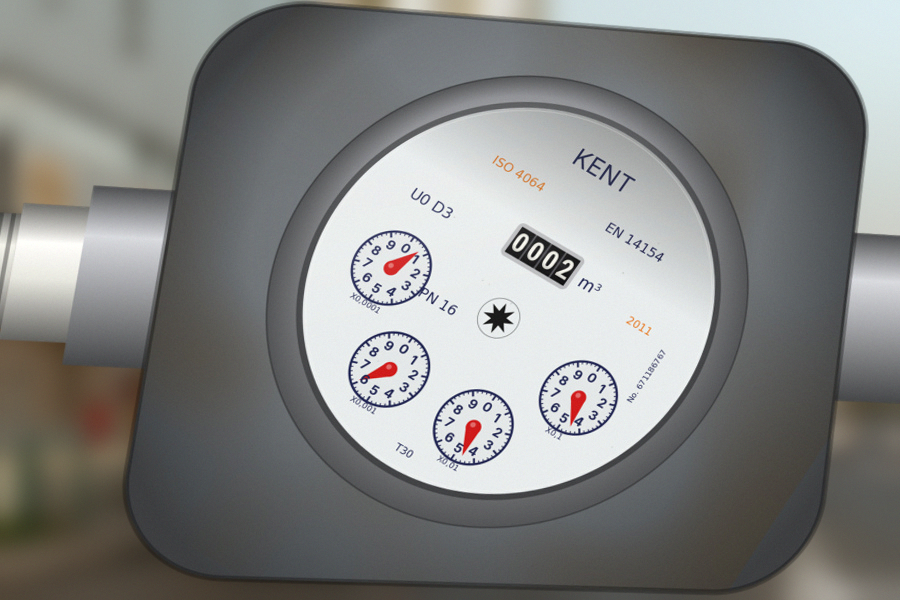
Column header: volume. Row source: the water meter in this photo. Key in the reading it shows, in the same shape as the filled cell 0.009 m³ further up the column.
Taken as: 2.4460 m³
